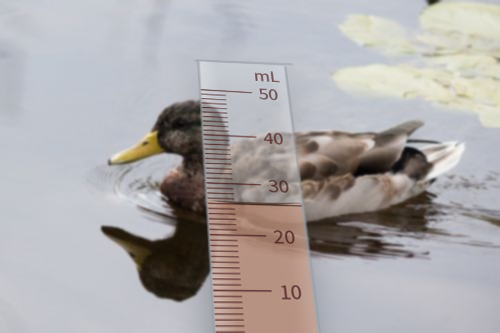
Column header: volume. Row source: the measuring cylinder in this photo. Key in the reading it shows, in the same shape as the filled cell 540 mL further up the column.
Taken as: 26 mL
